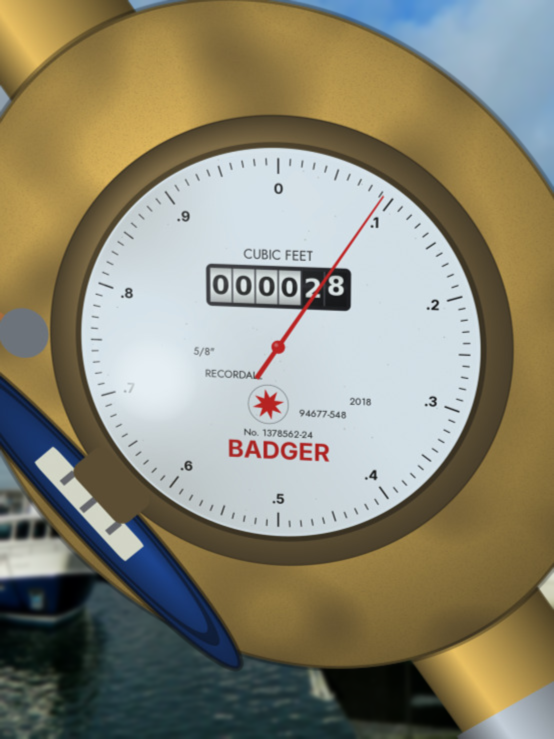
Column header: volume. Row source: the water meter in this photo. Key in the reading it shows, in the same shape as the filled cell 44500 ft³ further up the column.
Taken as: 28.09 ft³
